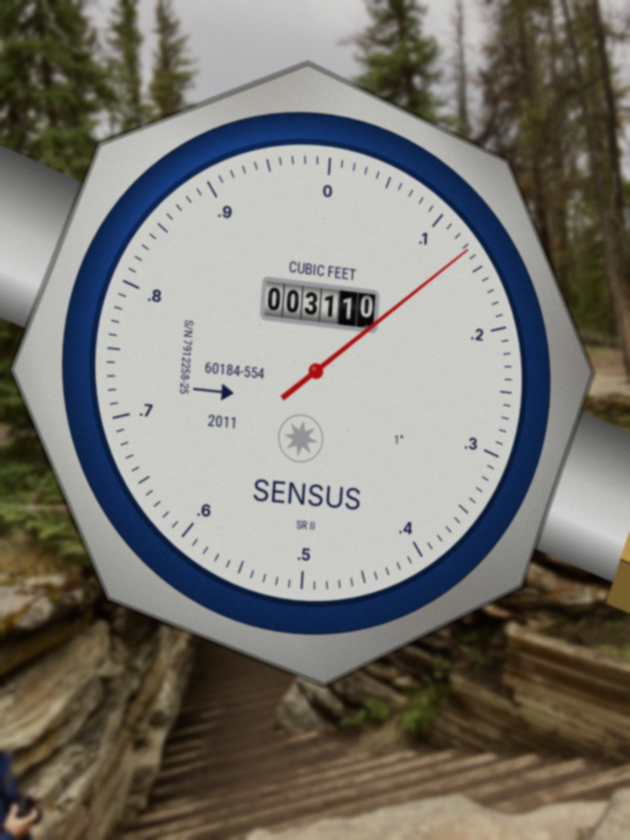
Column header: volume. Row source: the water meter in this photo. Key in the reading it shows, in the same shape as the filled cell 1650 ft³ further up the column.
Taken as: 3110.13 ft³
